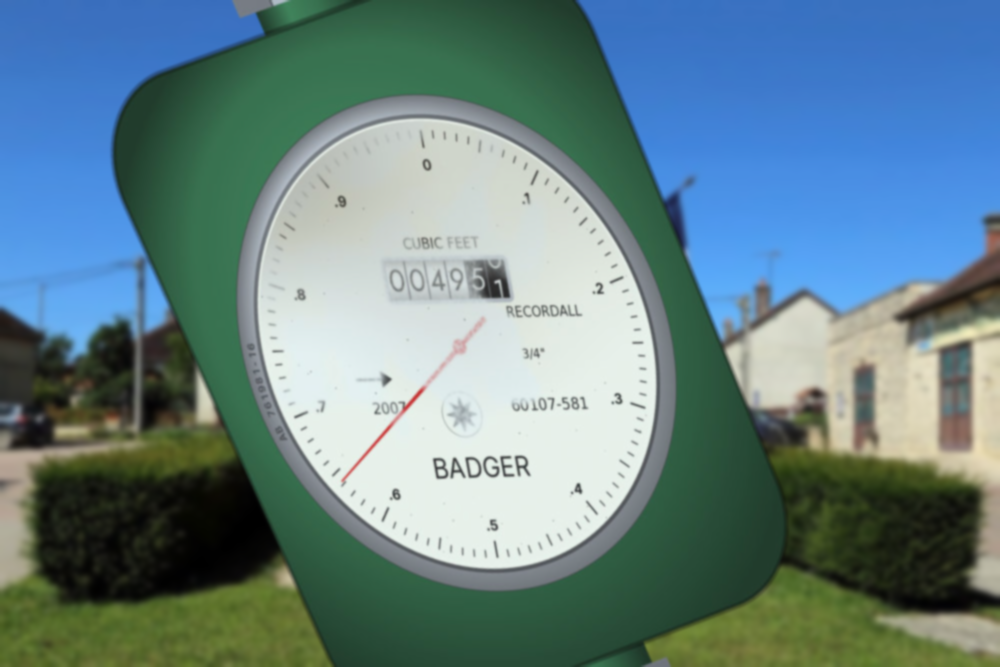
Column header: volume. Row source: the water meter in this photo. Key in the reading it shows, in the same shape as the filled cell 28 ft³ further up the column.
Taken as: 4950.64 ft³
